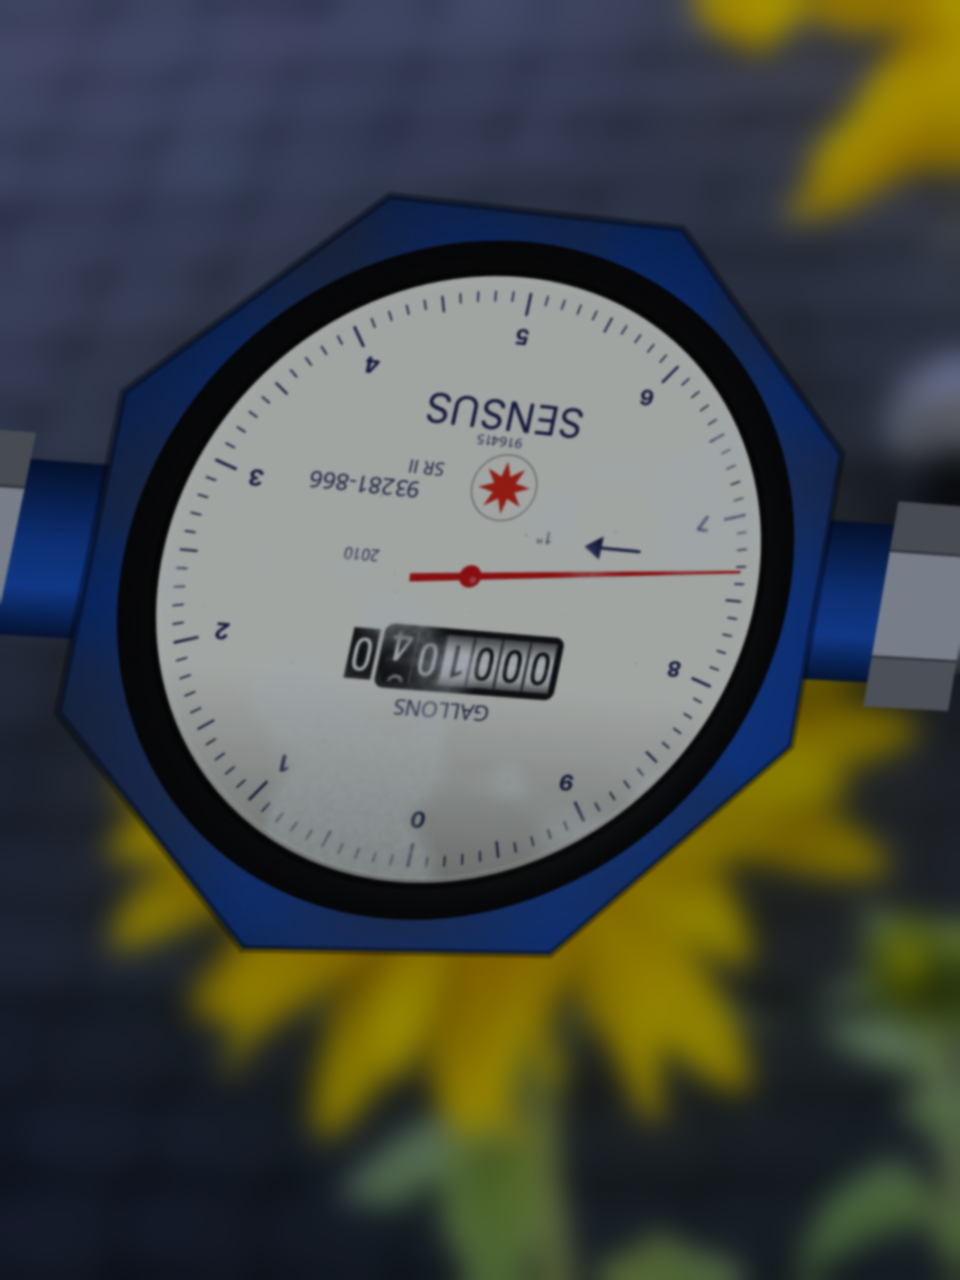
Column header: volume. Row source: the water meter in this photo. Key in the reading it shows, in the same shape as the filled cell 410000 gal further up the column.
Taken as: 1037.3 gal
